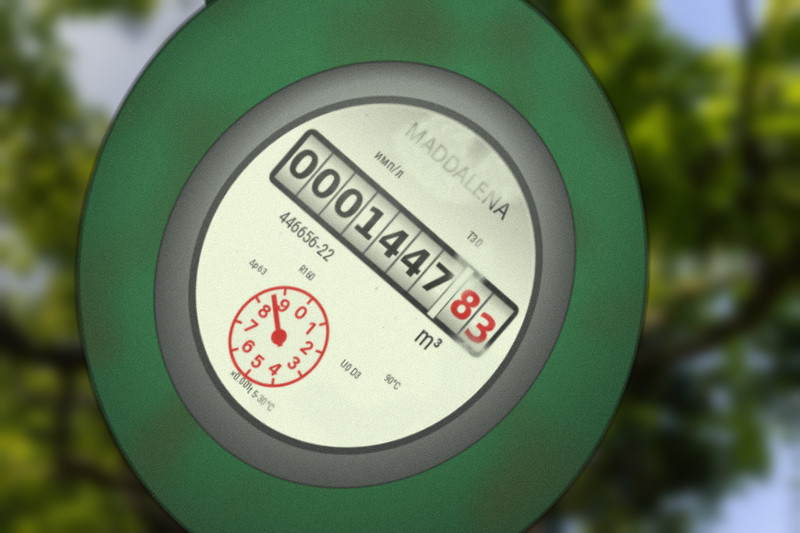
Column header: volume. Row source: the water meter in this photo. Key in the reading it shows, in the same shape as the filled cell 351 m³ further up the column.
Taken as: 1447.828 m³
